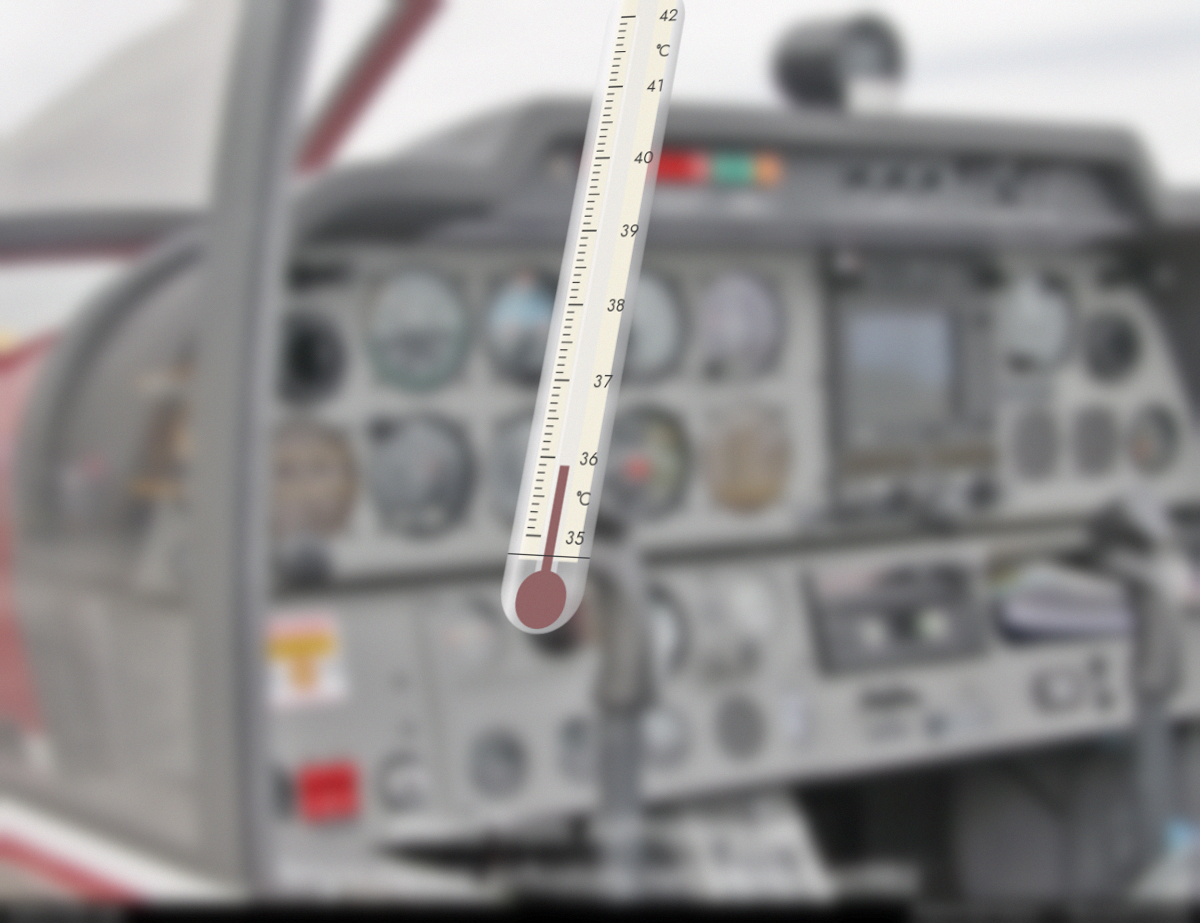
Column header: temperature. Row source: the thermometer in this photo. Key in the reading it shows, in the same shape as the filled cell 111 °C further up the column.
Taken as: 35.9 °C
